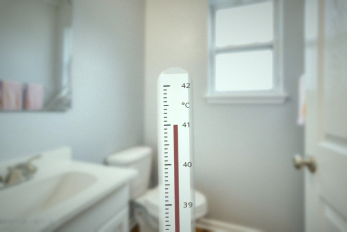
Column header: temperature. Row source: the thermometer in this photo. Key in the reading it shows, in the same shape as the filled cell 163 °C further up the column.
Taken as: 41 °C
